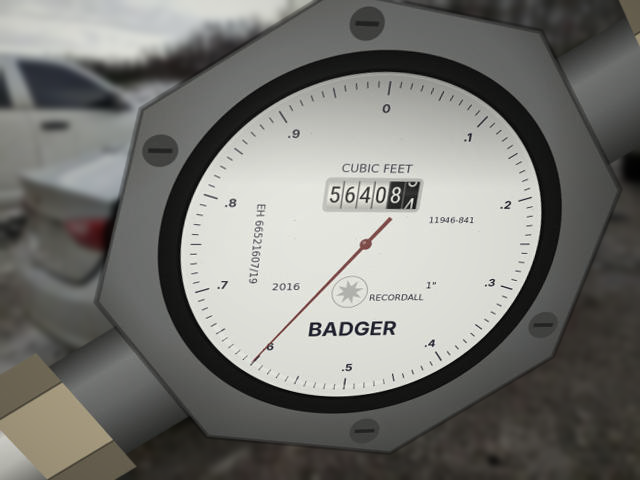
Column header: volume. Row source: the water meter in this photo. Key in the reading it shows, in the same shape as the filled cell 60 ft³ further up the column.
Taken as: 564083.60 ft³
